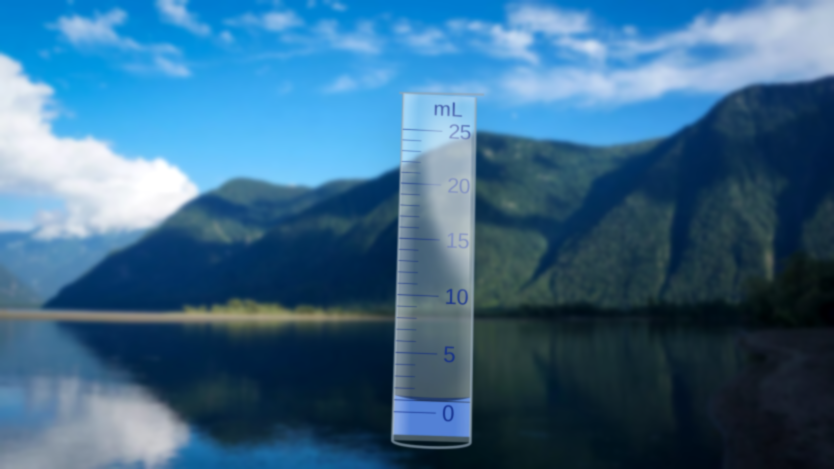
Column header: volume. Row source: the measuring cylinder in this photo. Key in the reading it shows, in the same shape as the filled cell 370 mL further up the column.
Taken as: 1 mL
